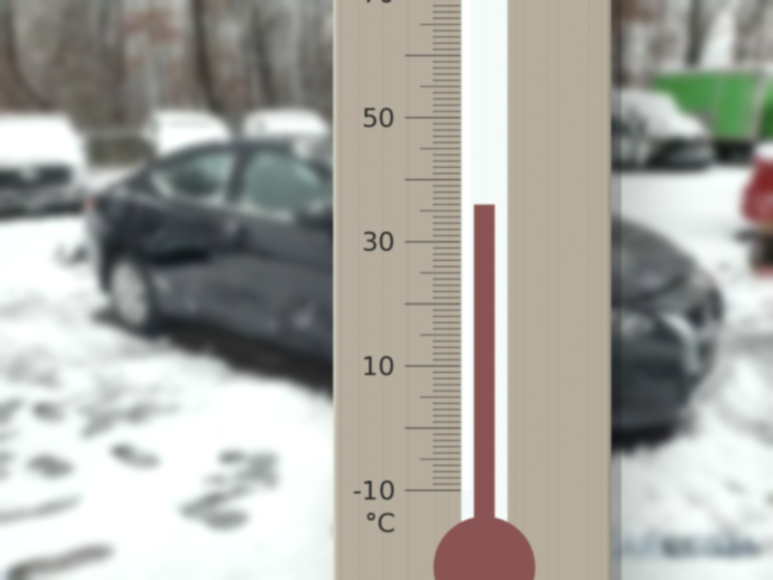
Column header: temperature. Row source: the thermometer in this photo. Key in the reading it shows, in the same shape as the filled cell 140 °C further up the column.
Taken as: 36 °C
